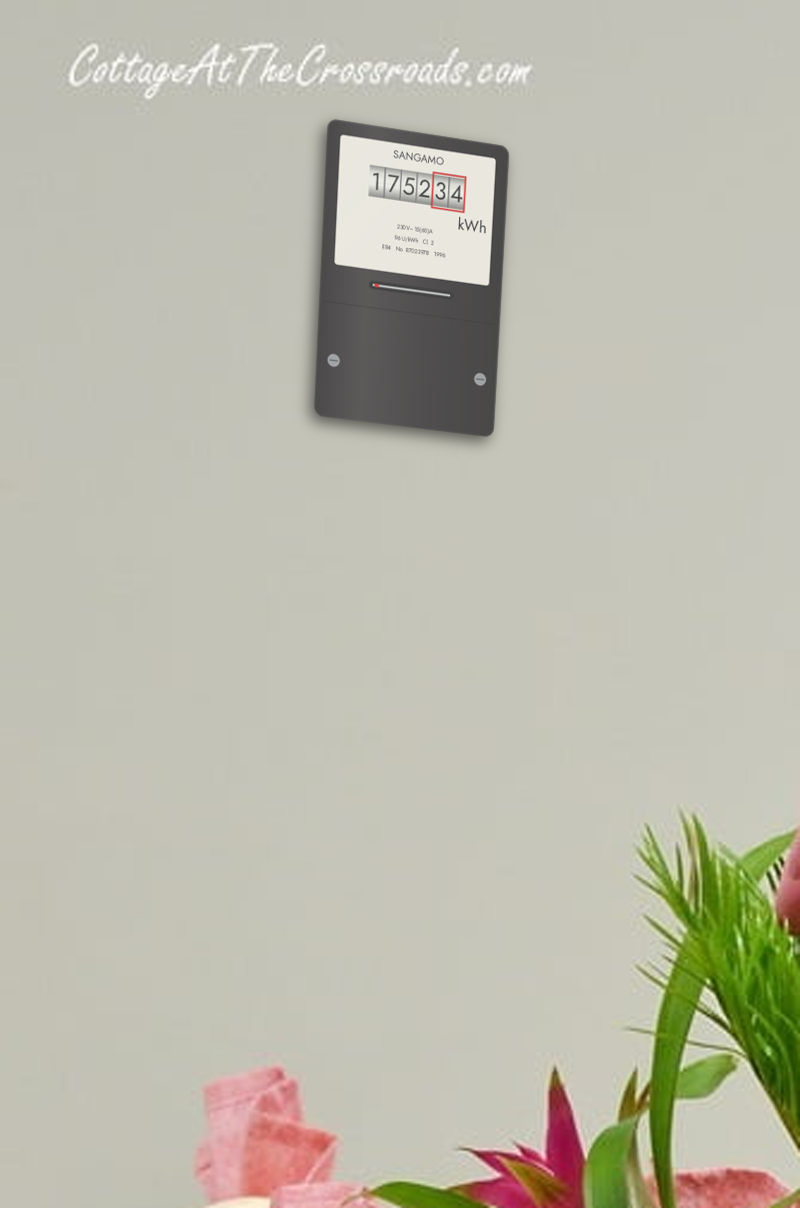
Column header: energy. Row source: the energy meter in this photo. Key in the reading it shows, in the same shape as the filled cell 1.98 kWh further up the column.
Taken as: 1752.34 kWh
